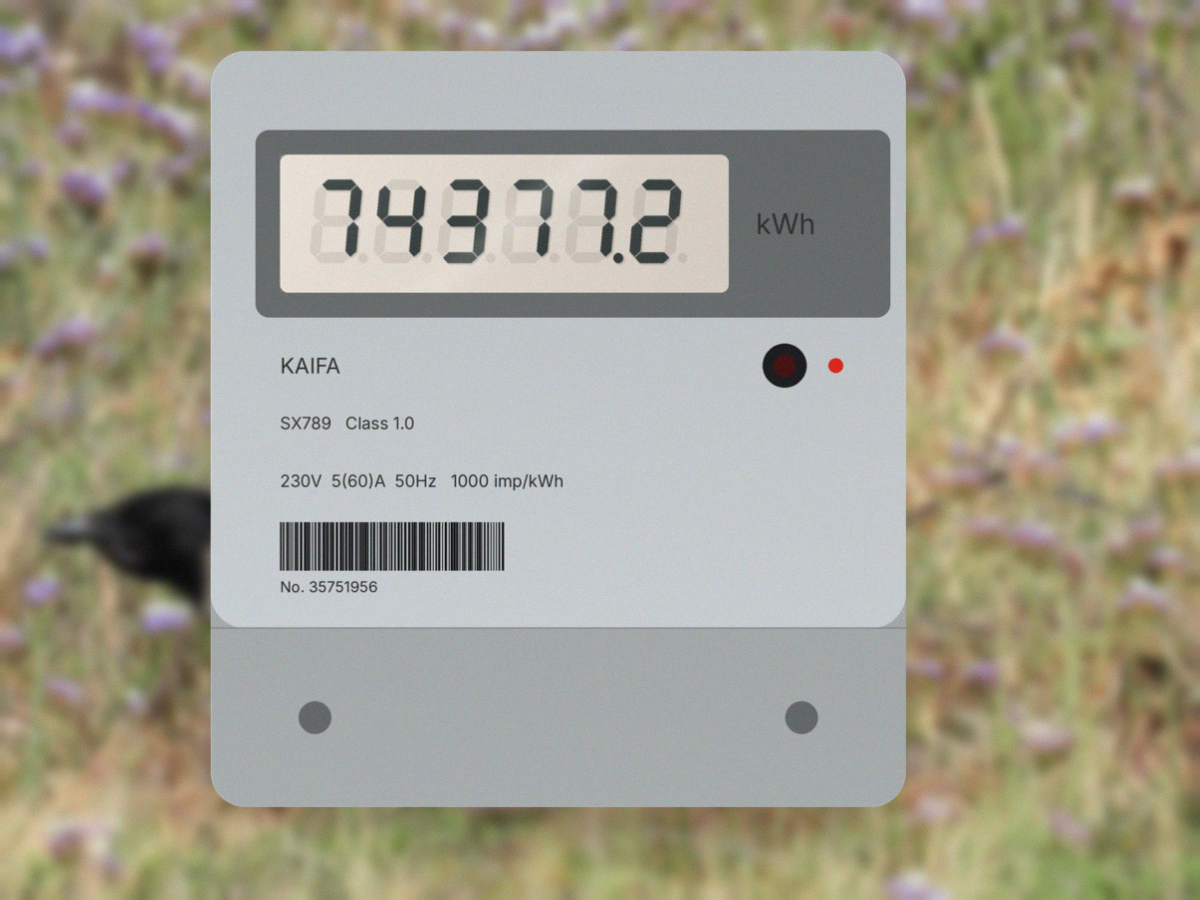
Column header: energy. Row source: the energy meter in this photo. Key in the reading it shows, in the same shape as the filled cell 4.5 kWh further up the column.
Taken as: 74377.2 kWh
